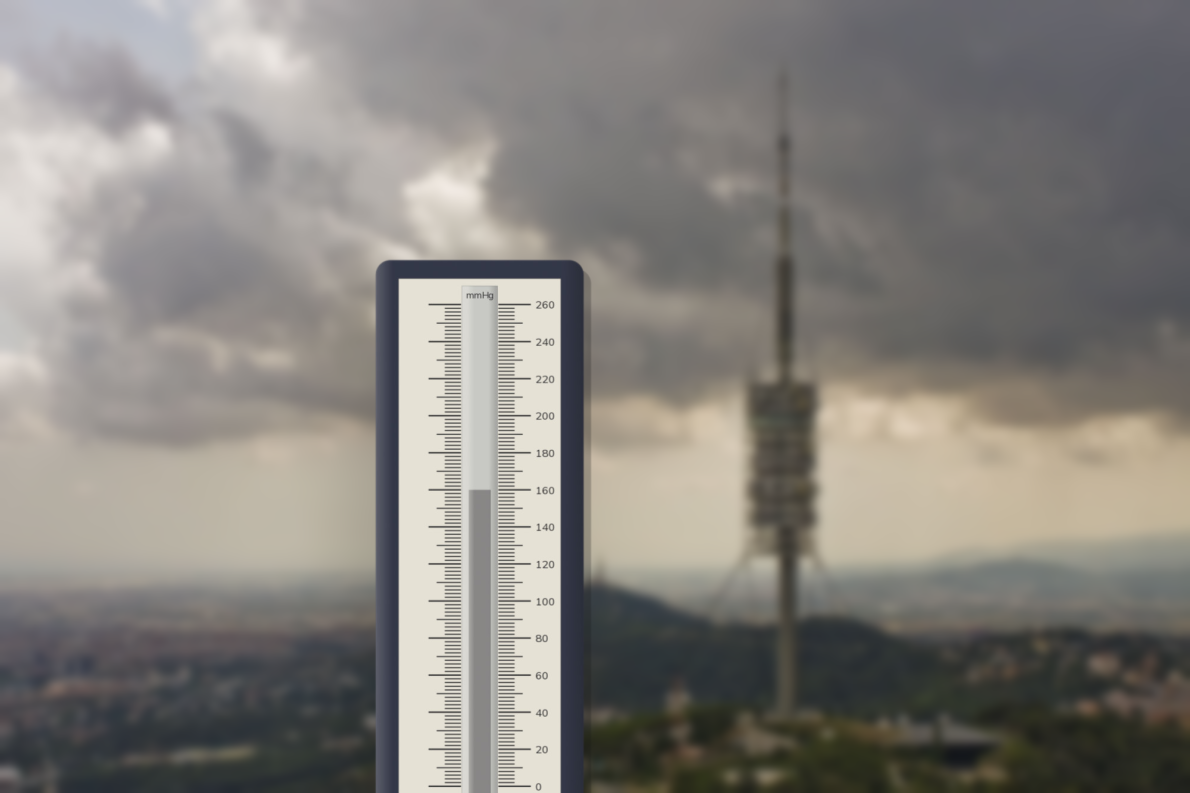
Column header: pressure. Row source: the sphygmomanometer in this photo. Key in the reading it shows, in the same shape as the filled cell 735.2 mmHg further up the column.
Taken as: 160 mmHg
